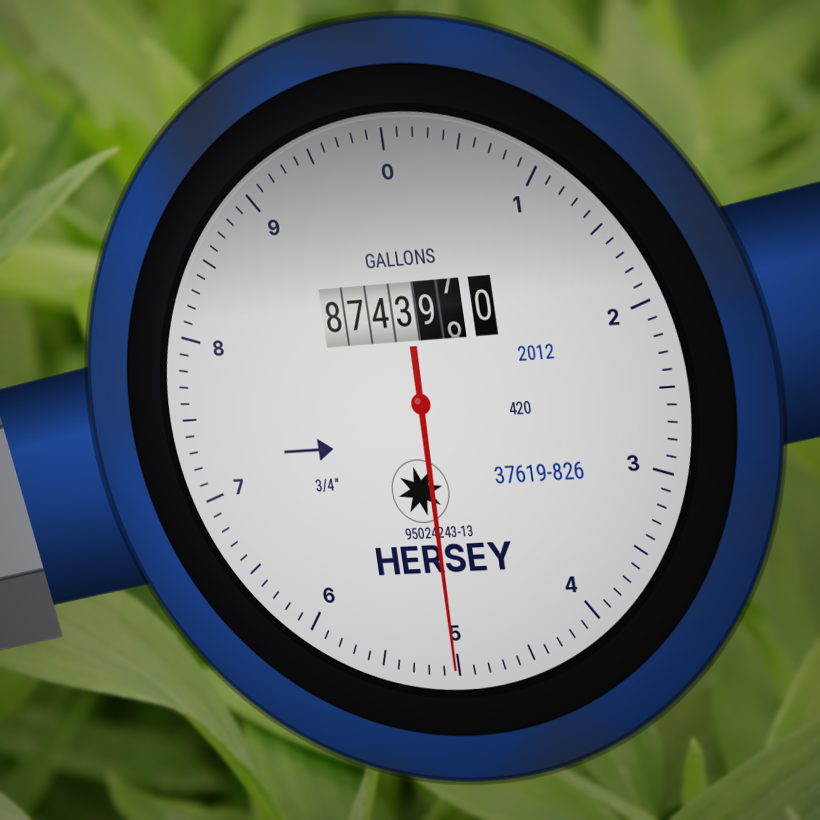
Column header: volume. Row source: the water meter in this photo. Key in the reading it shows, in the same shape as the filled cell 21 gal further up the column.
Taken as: 8743975.0 gal
